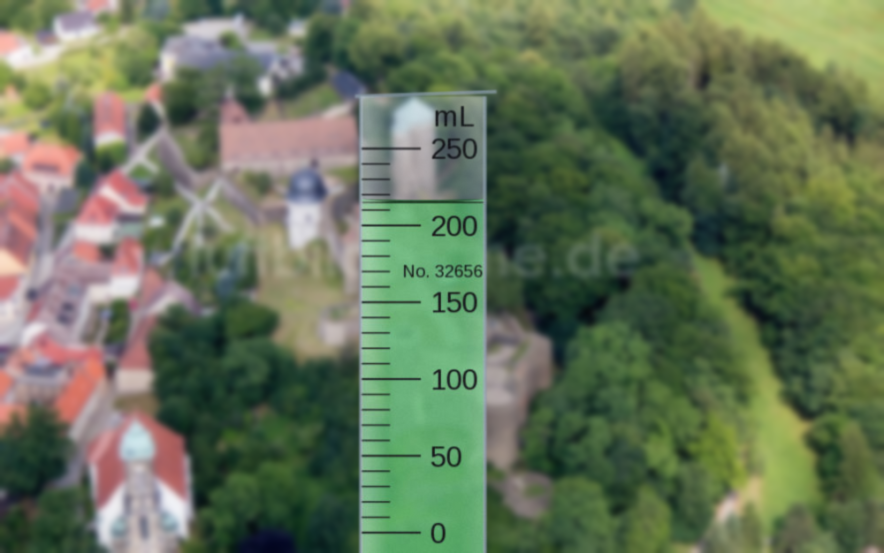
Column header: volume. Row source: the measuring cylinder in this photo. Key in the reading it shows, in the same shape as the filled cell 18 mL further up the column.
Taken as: 215 mL
